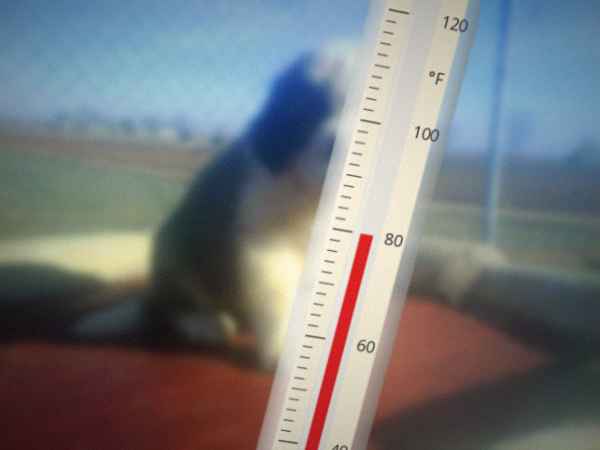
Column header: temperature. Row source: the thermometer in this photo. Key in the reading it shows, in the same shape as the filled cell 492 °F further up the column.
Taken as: 80 °F
